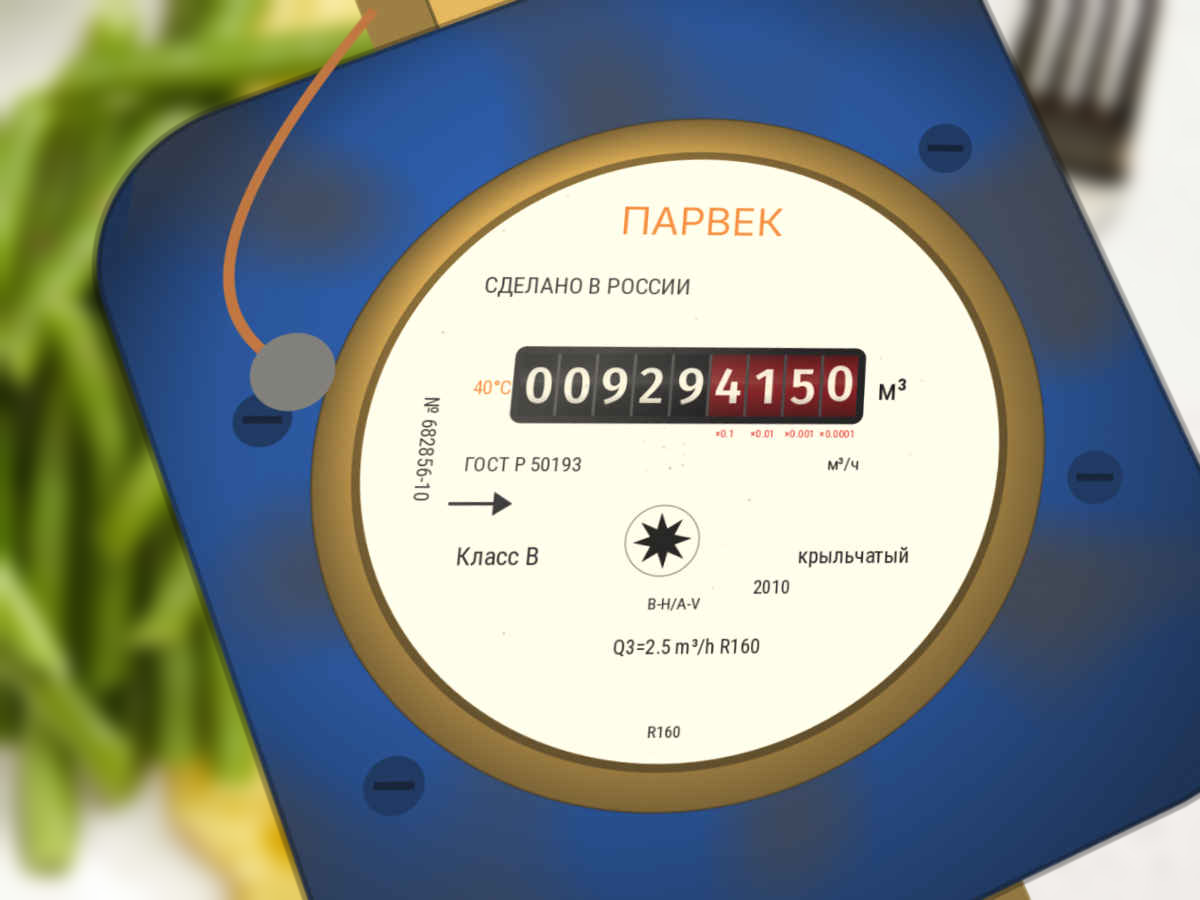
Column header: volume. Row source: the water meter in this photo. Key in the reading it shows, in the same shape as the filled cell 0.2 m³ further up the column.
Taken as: 929.4150 m³
